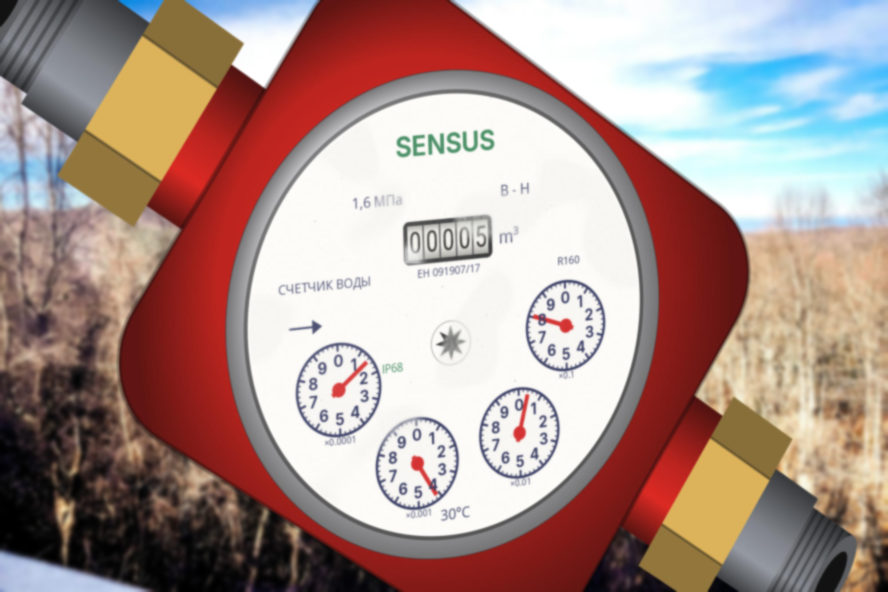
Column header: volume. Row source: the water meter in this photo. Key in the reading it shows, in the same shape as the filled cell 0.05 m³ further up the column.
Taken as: 5.8041 m³
